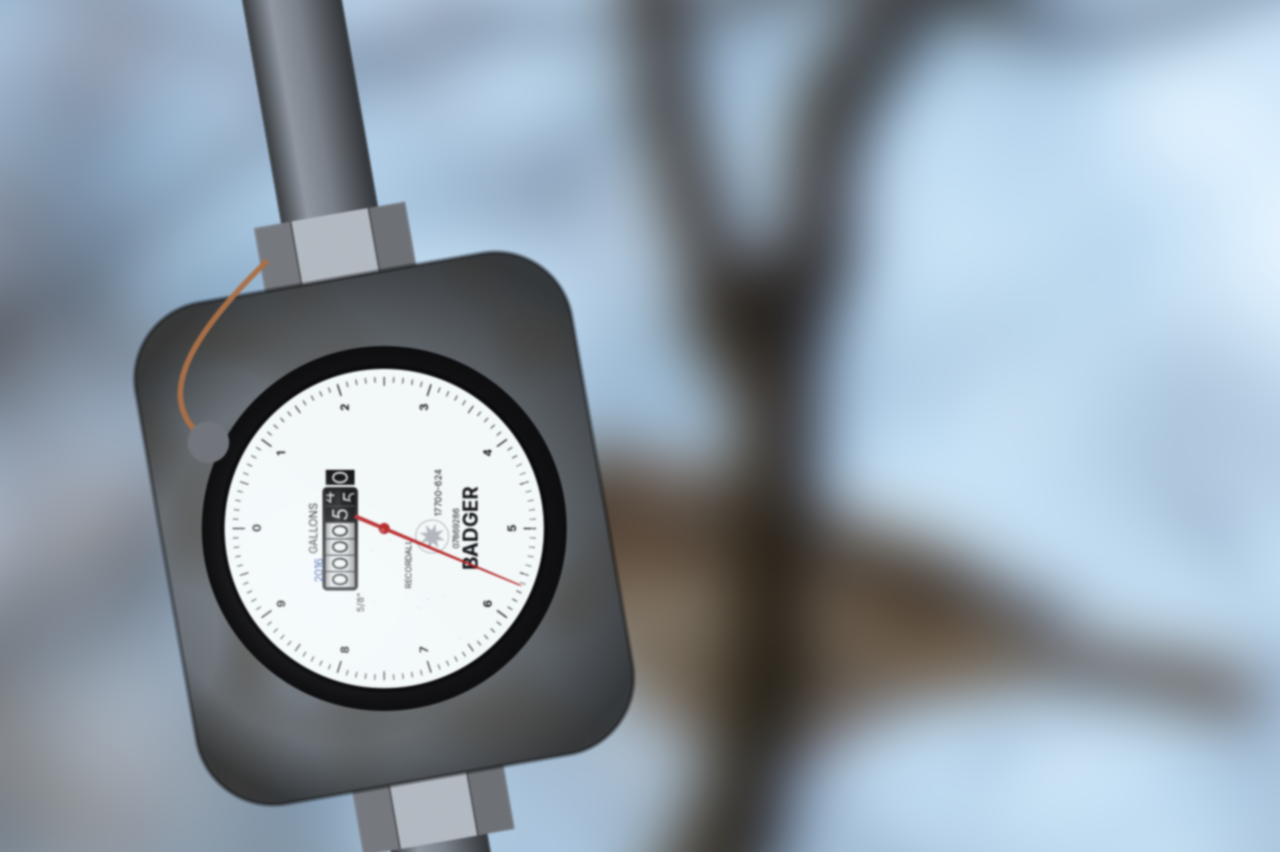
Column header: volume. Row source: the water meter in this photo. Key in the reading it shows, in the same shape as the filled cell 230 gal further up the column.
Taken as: 545.6 gal
